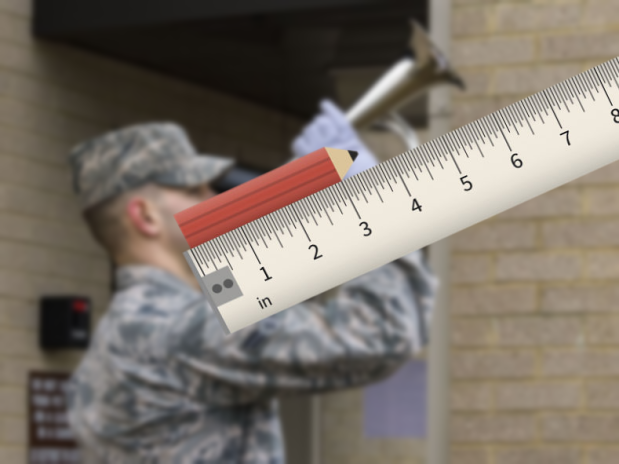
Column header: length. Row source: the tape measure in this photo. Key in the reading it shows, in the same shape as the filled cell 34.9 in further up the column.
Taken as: 3.5 in
